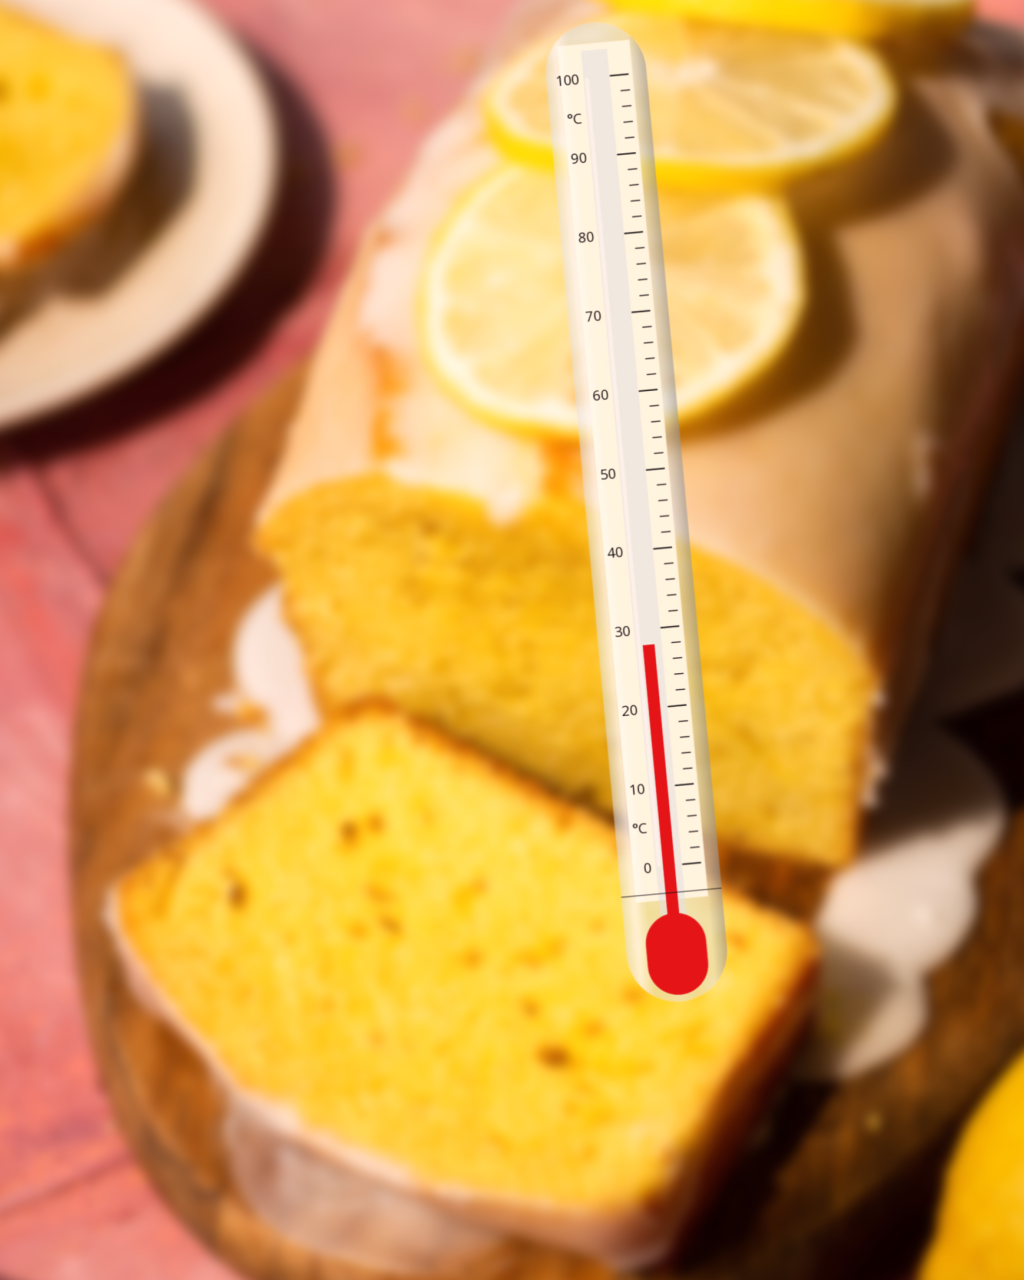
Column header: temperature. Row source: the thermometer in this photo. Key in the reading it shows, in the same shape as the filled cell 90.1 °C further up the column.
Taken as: 28 °C
